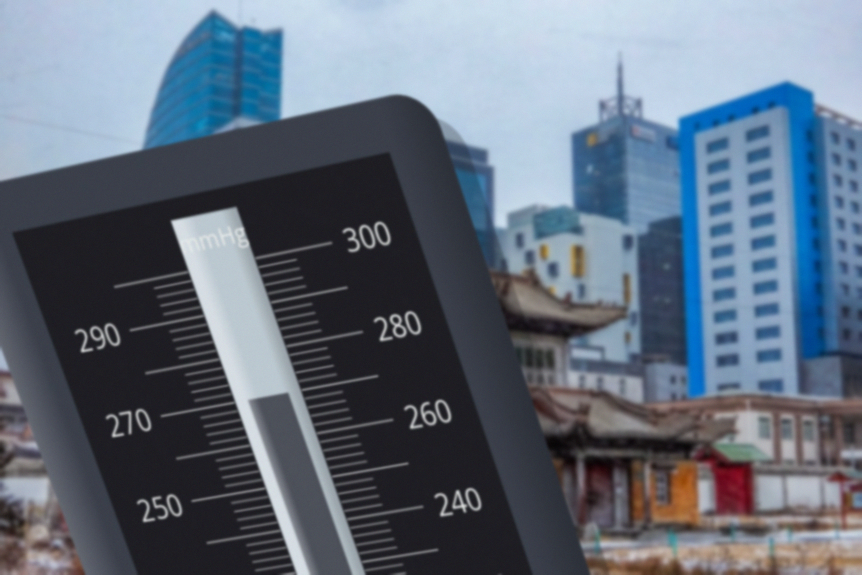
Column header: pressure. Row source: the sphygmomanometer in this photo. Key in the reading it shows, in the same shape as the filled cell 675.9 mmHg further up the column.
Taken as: 270 mmHg
